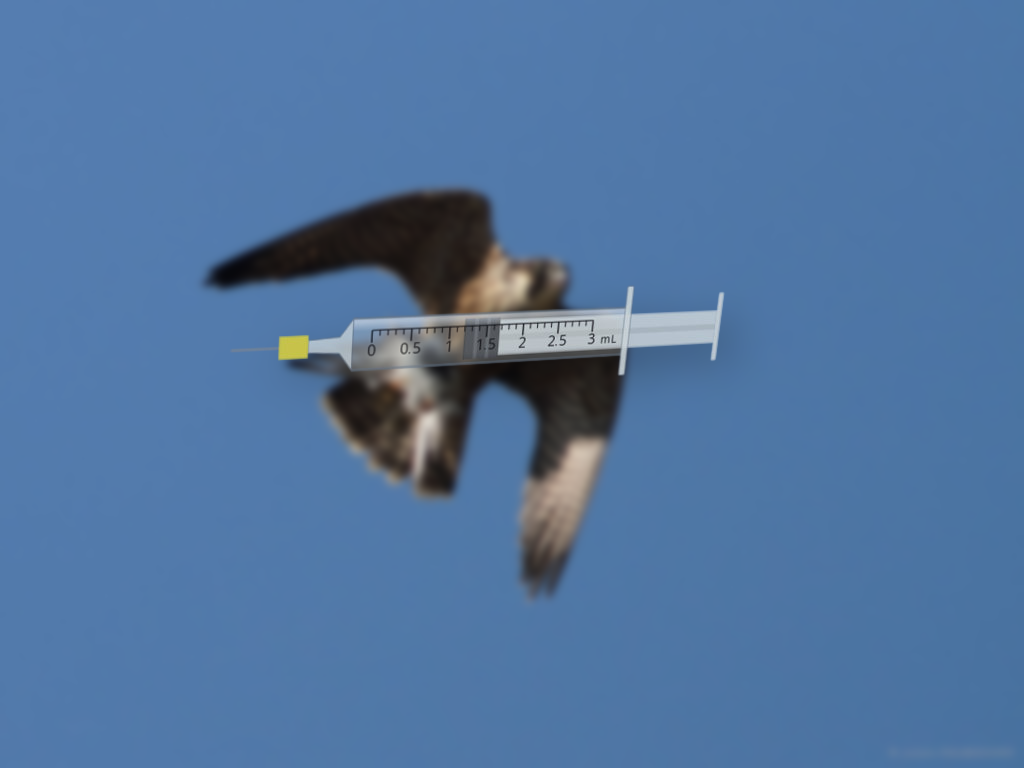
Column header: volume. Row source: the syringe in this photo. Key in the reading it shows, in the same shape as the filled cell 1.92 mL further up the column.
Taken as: 1.2 mL
